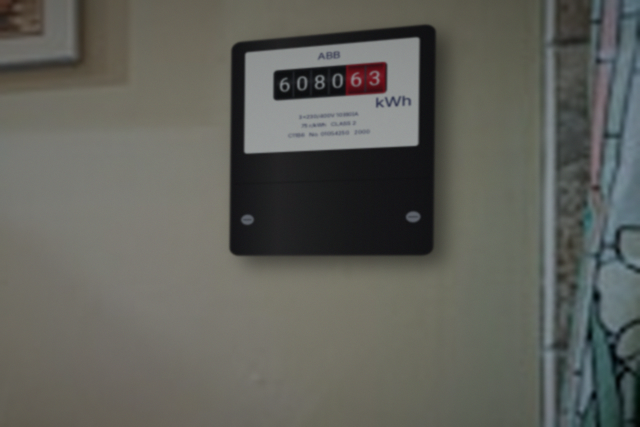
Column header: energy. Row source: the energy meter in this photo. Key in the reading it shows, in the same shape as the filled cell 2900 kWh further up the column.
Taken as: 6080.63 kWh
